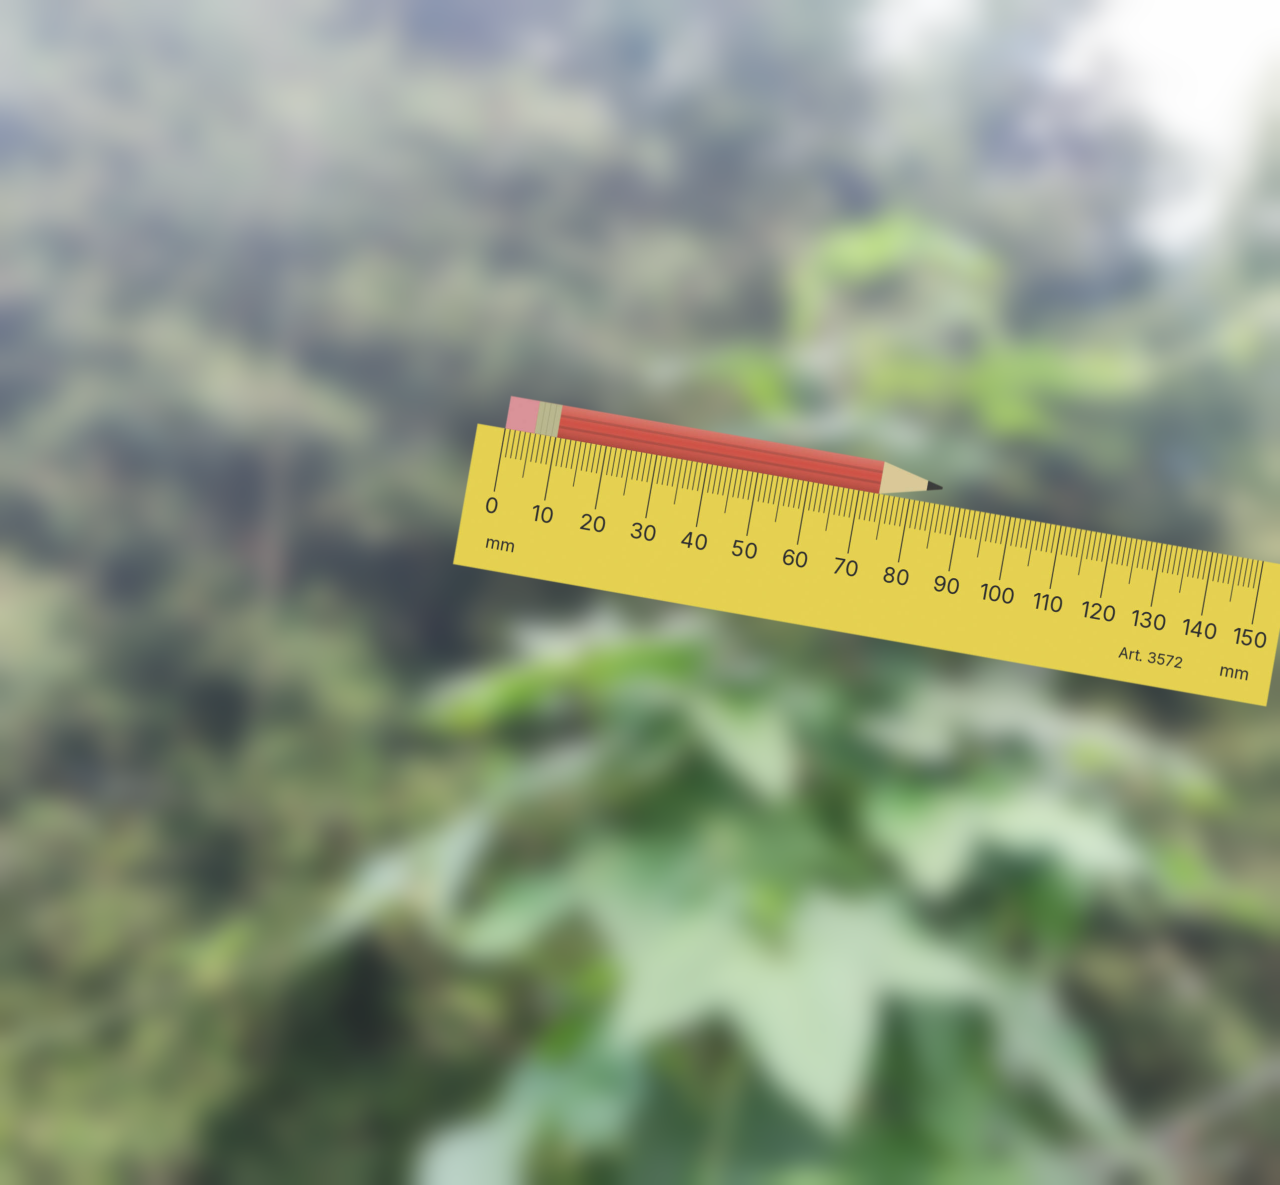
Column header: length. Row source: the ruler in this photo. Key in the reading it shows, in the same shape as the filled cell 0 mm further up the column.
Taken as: 86 mm
